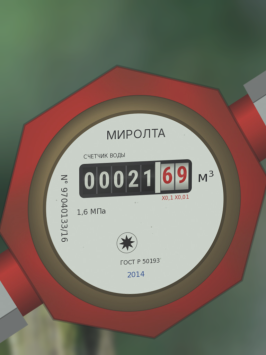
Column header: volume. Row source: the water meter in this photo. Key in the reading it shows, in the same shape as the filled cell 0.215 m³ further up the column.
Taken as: 21.69 m³
